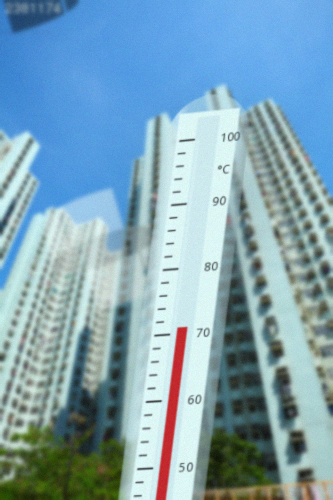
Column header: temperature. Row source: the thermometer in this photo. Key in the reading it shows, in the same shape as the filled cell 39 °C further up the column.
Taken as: 71 °C
